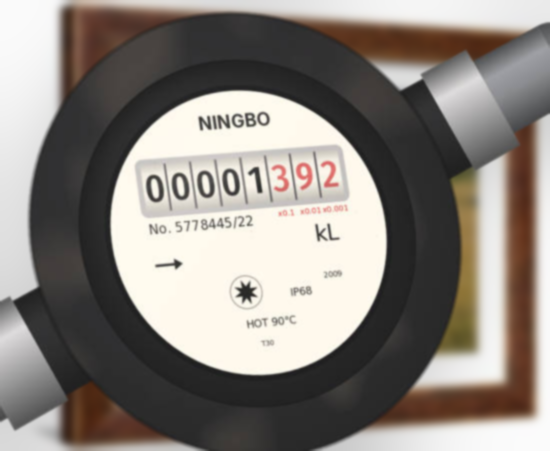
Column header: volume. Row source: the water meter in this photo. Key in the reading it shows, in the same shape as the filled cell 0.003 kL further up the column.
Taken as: 1.392 kL
